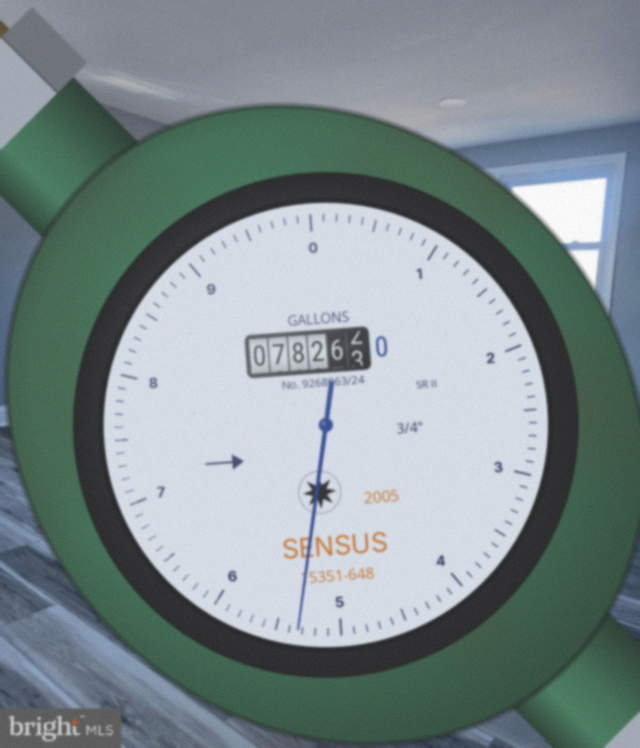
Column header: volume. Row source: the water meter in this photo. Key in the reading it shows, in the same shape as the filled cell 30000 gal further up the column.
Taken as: 782625.3 gal
